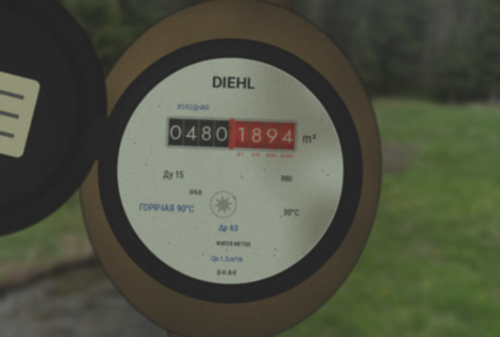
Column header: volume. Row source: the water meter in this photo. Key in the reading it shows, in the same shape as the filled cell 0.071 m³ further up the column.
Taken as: 480.1894 m³
